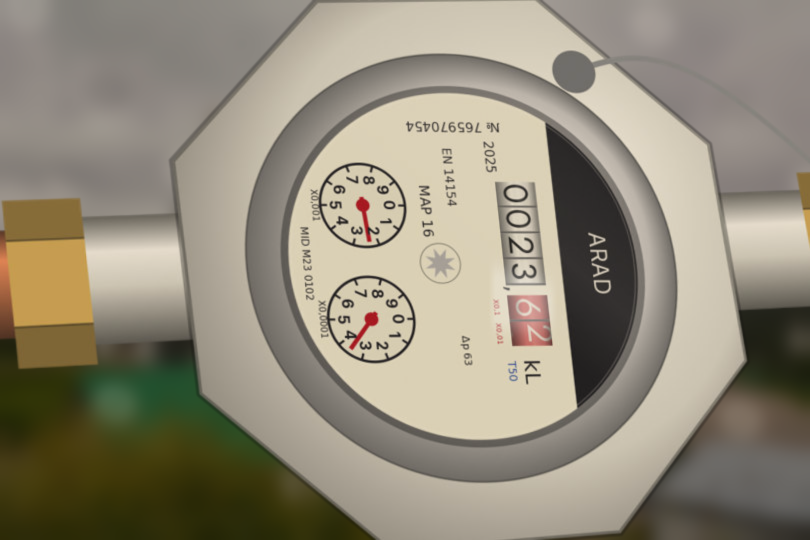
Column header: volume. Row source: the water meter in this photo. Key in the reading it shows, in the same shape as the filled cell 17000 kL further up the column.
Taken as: 23.6223 kL
